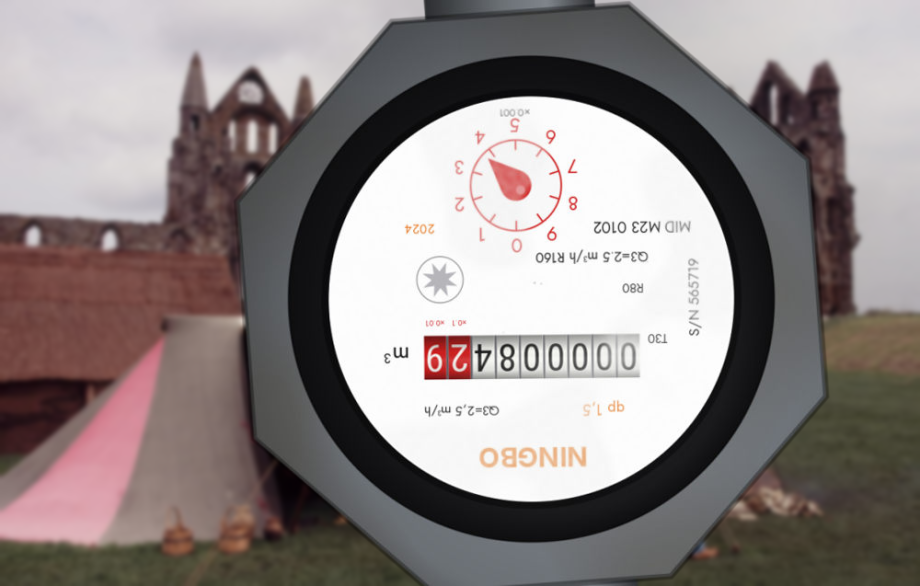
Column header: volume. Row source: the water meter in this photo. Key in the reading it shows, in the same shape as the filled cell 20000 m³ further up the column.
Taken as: 84.293 m³
